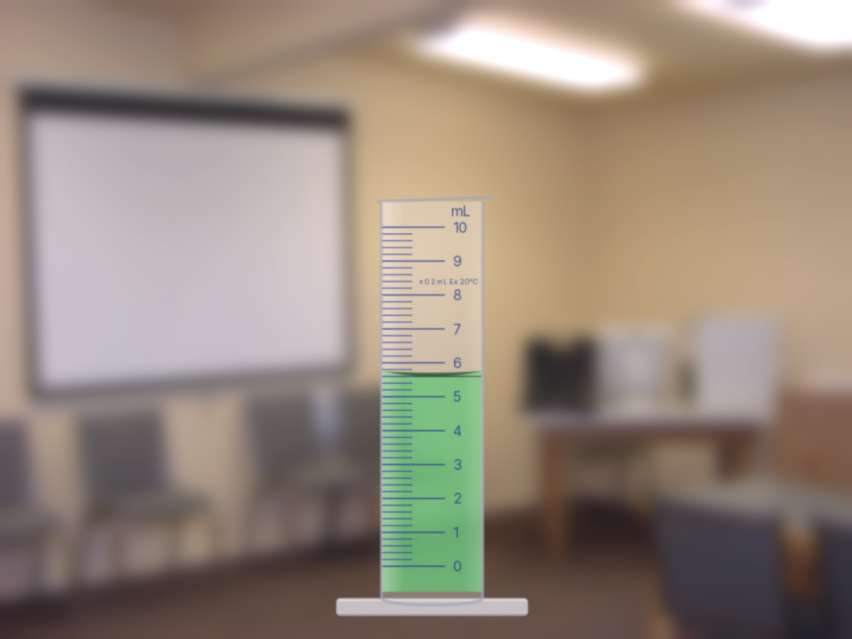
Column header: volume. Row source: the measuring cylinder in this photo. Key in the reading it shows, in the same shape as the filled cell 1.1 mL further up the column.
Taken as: 5.6 mL
